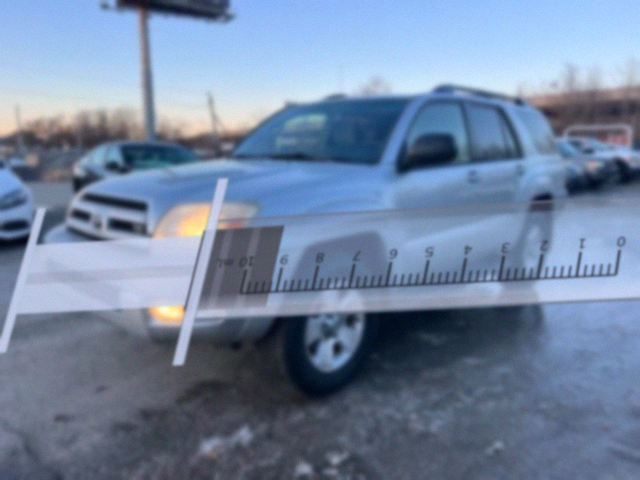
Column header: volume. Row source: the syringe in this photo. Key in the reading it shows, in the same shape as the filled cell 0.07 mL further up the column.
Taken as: 9.2 mL
